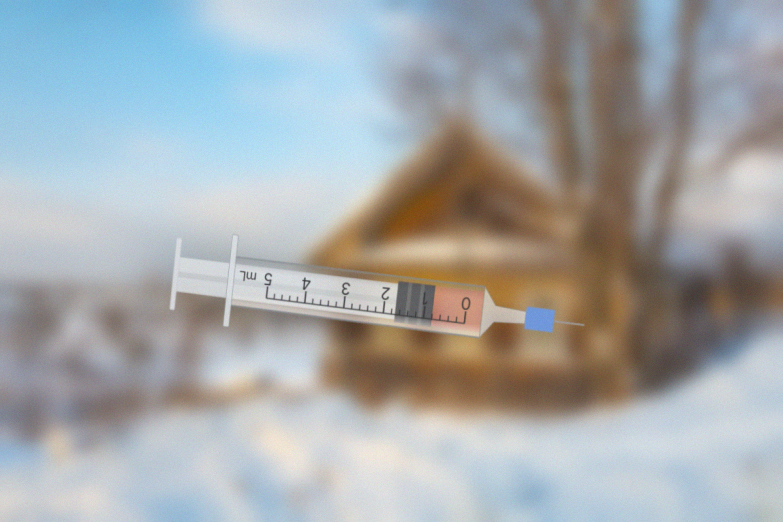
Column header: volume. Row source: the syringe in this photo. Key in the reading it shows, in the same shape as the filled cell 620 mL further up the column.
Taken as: 0.8 mL
